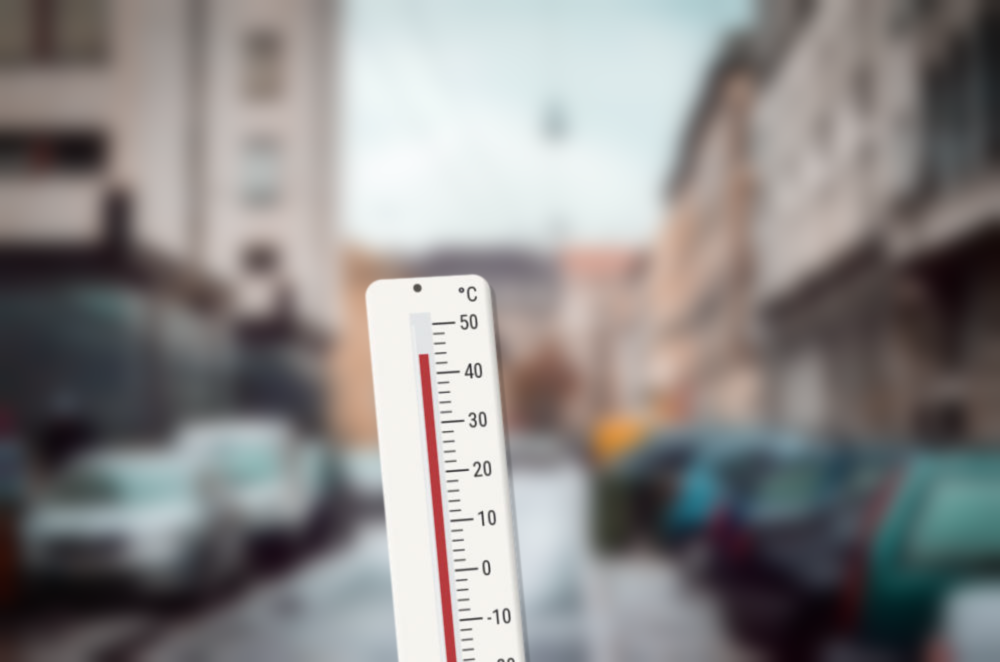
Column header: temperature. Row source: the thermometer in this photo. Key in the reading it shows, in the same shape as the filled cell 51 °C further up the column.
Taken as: 44 °C
